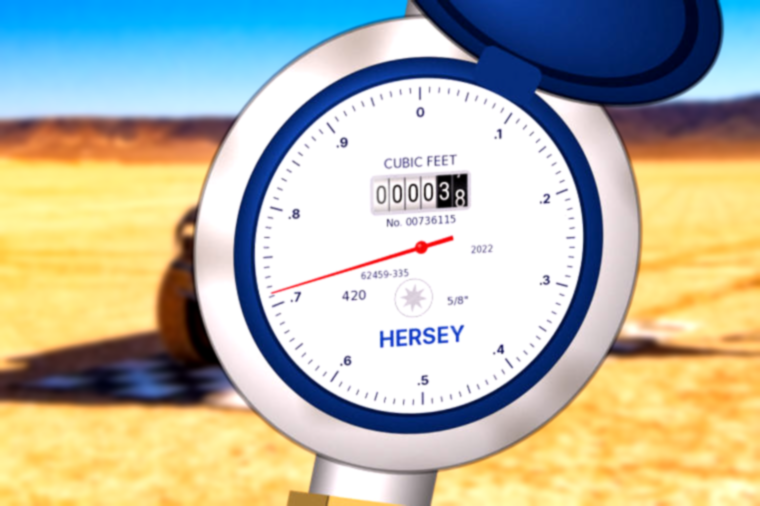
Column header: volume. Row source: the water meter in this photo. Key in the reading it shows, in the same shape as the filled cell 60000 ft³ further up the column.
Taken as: 37.71 ft³
